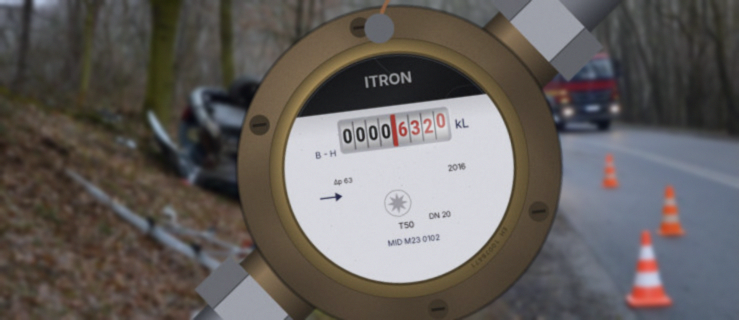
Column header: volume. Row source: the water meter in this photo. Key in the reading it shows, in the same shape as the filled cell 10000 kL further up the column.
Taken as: 0.6320 kL
